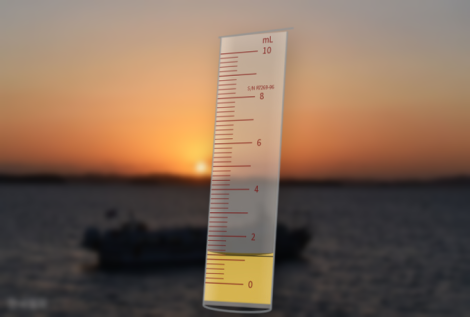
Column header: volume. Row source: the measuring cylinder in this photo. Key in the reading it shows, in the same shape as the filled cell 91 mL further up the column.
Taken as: 1.2 mL
